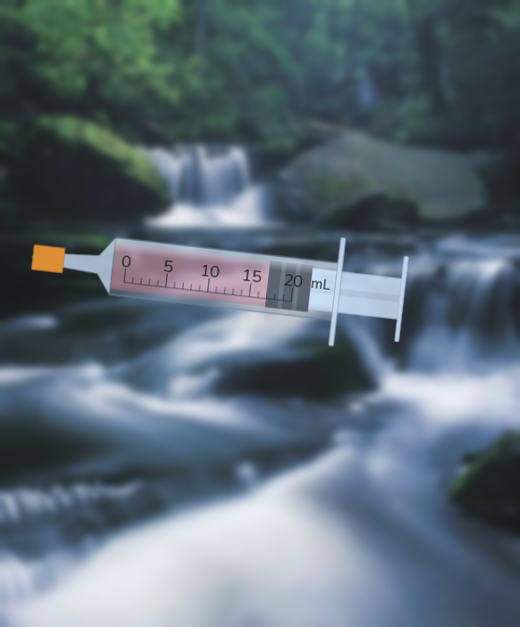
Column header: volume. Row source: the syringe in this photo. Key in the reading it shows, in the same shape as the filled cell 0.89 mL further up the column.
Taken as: 17 mL
